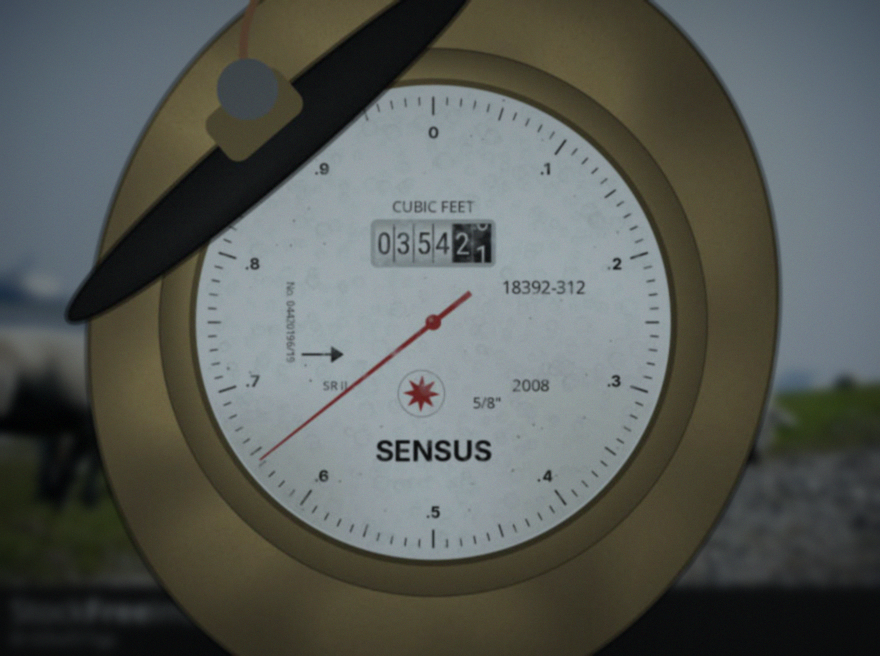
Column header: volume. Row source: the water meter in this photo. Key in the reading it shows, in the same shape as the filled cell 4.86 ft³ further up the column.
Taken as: 35420.64 ft³
